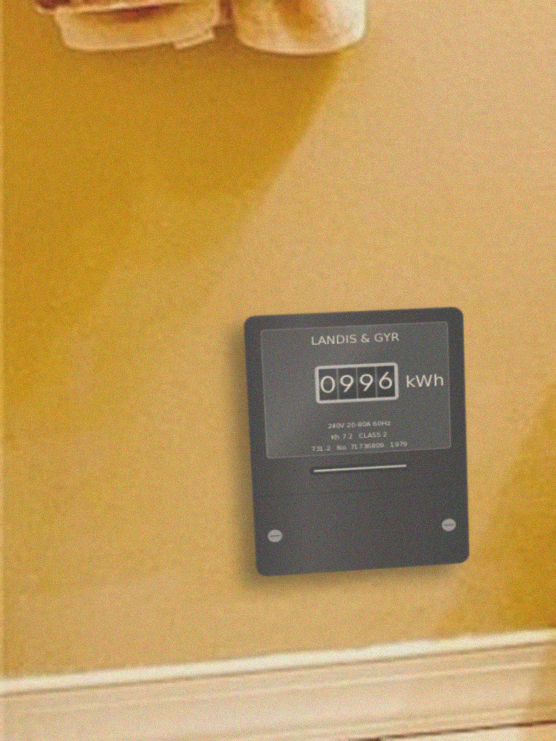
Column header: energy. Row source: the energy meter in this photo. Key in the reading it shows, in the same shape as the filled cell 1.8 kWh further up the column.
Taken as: 996 kWh
